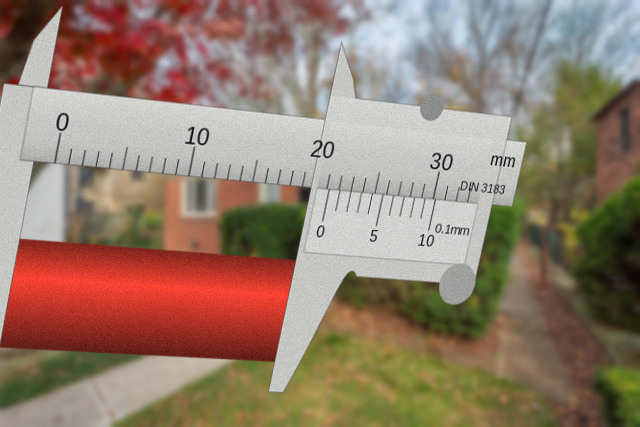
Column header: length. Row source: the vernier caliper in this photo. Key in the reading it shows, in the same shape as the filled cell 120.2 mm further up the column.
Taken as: 21.2 mm
